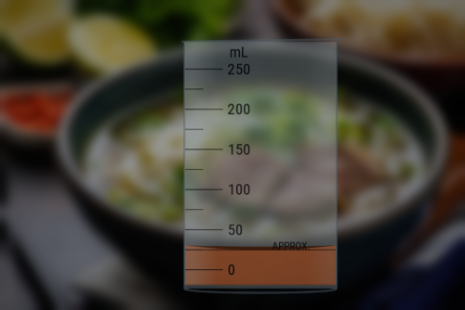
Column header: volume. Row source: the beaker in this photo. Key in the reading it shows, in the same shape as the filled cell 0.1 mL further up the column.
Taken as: 25 mL
